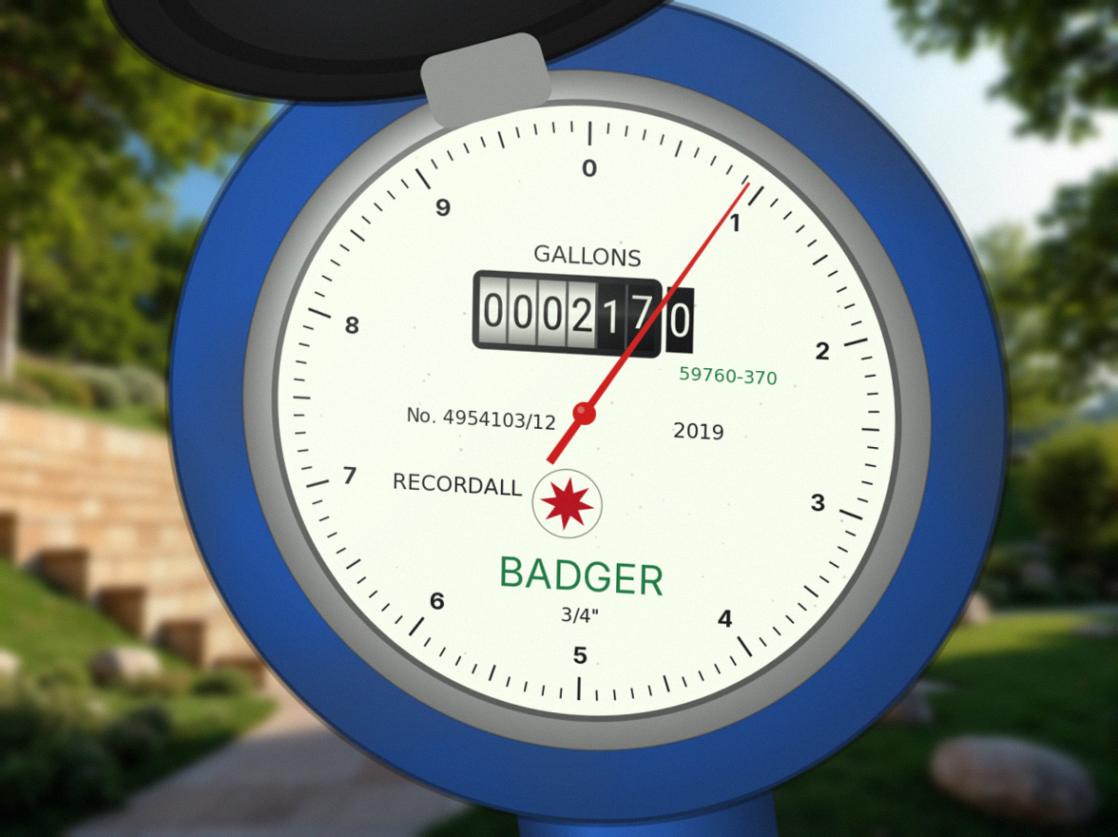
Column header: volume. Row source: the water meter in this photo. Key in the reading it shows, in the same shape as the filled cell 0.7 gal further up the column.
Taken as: 2170.9 gal
